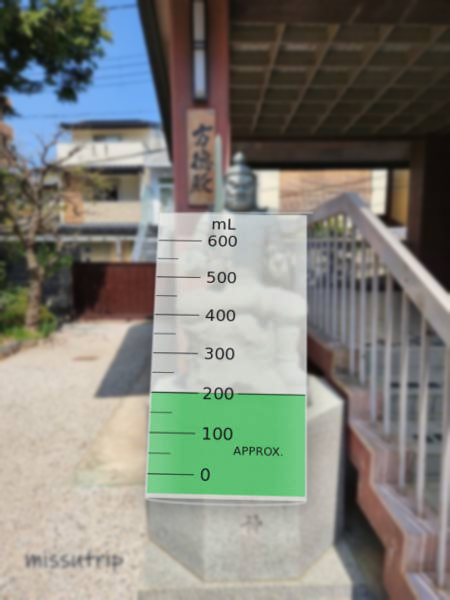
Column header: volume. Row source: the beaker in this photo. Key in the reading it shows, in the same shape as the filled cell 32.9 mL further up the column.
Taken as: 200 mL
